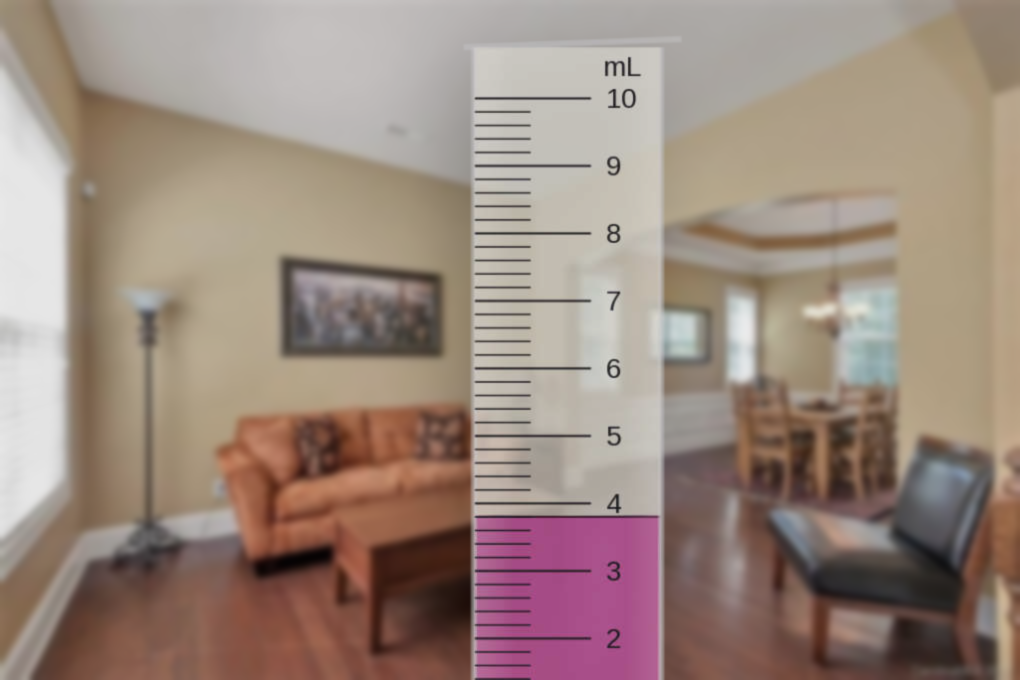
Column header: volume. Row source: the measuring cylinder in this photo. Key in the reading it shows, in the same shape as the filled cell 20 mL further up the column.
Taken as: 3.8 mL
